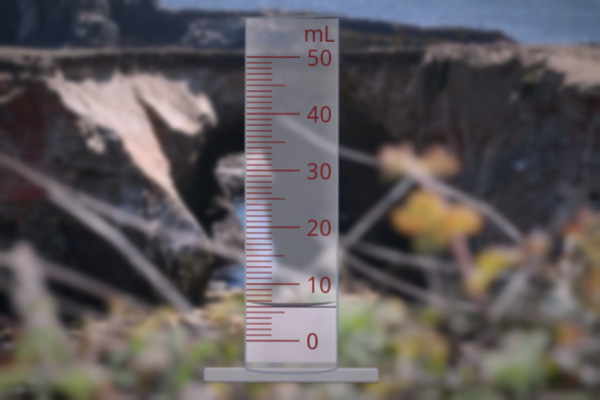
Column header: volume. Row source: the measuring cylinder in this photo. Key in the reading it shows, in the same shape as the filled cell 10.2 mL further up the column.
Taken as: 6 mL
